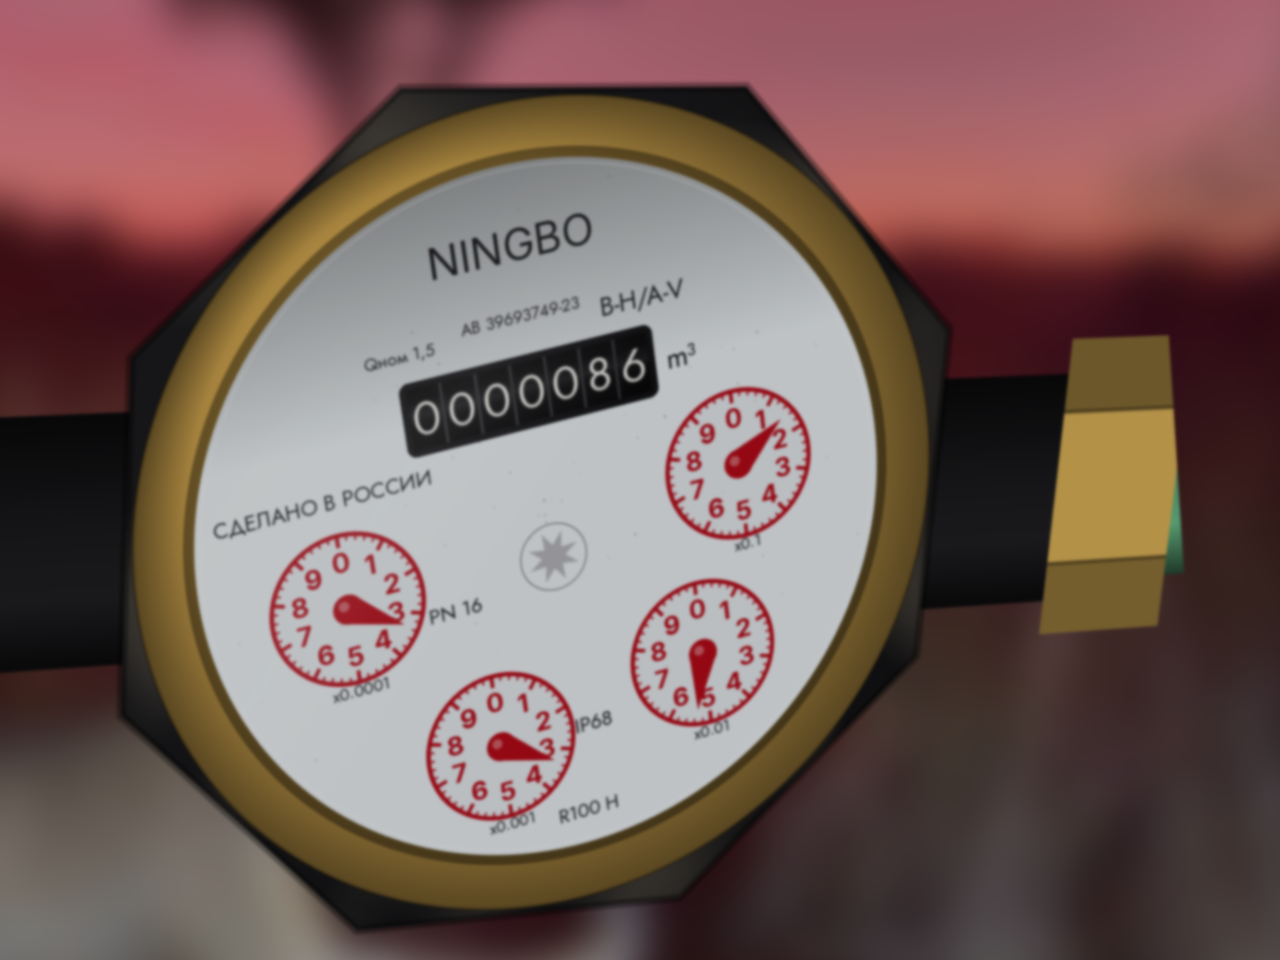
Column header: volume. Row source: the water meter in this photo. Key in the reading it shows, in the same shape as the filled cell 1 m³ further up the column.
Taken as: 86.1533 m³
